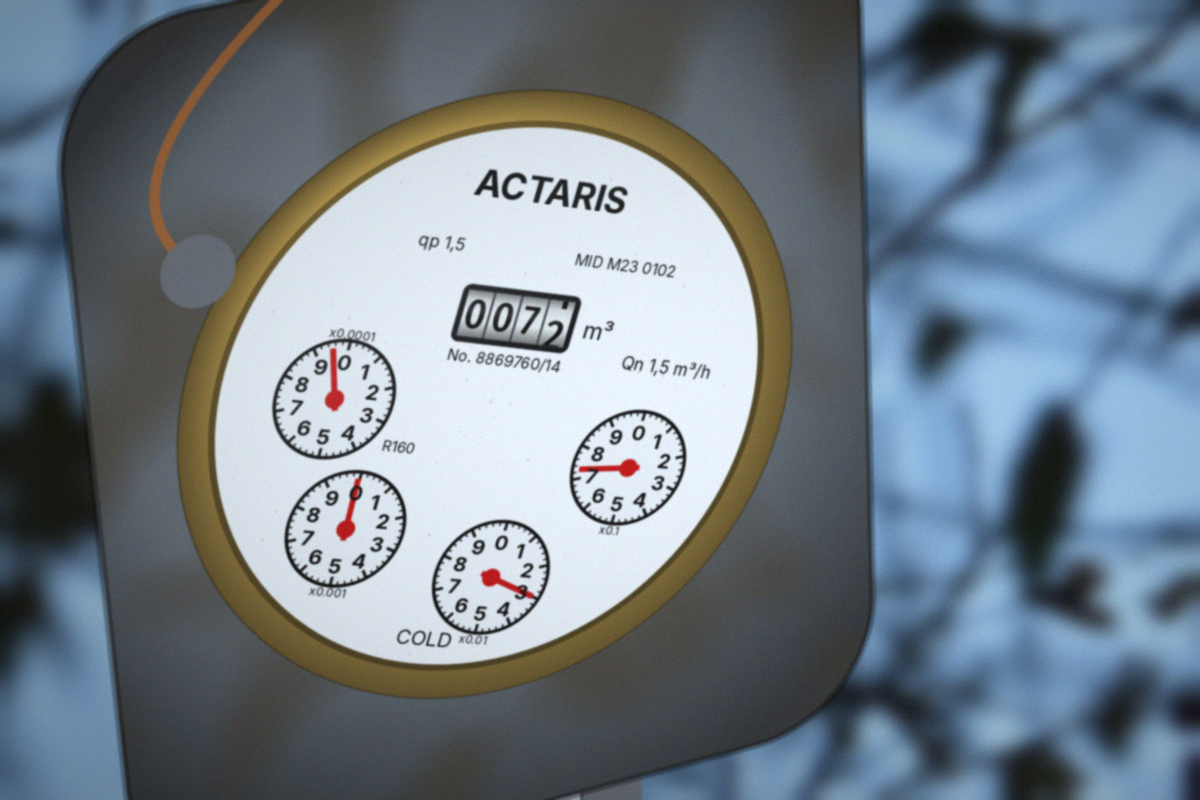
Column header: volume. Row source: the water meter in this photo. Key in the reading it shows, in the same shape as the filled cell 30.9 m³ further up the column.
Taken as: 71.7299 m³
